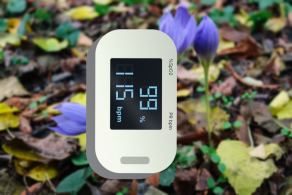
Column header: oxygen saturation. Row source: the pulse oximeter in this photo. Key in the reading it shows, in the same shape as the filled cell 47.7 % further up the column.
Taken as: 99 %
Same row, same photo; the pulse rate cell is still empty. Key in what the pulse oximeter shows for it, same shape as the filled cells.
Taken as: 115 bpm
